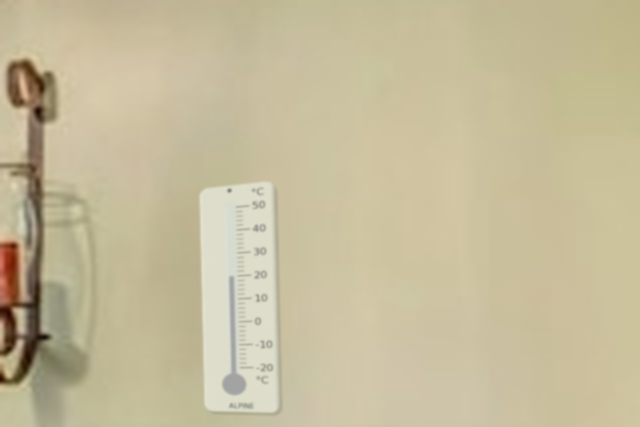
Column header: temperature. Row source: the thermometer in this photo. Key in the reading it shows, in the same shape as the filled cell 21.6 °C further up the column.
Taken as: 20 °C
